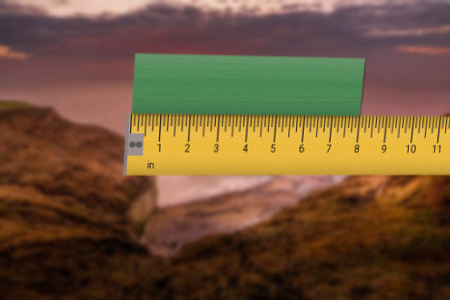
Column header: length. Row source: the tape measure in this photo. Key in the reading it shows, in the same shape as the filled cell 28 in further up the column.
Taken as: 8 in
